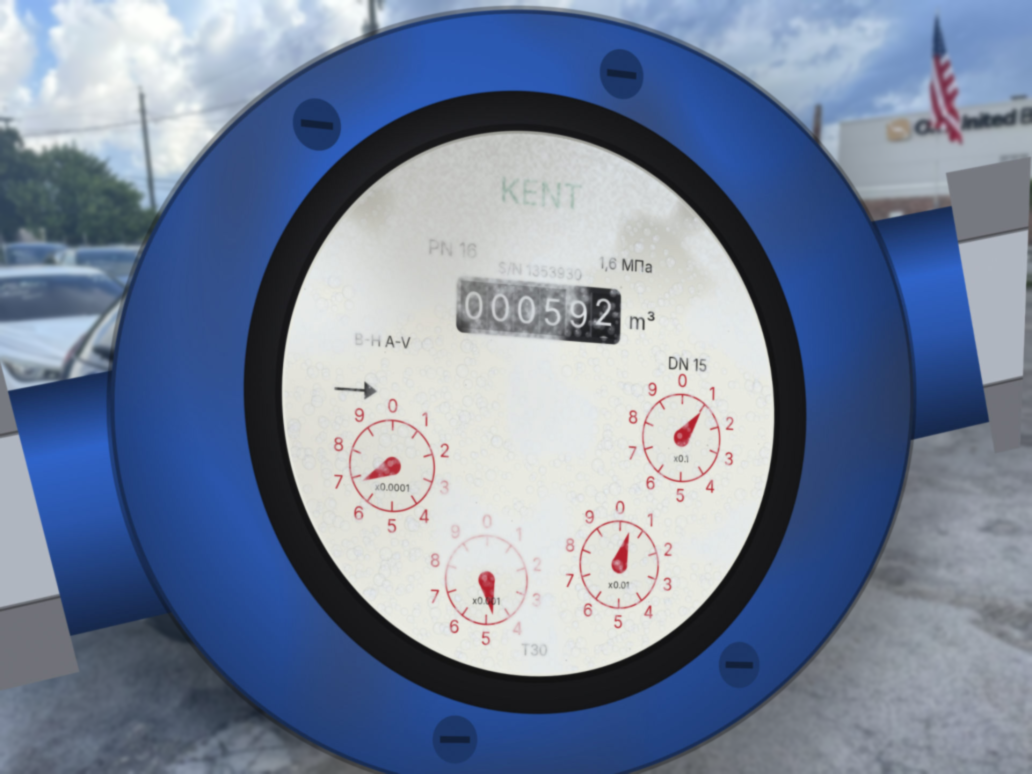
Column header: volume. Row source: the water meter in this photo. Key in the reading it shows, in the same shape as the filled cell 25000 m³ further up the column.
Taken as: 592.1046 m³
